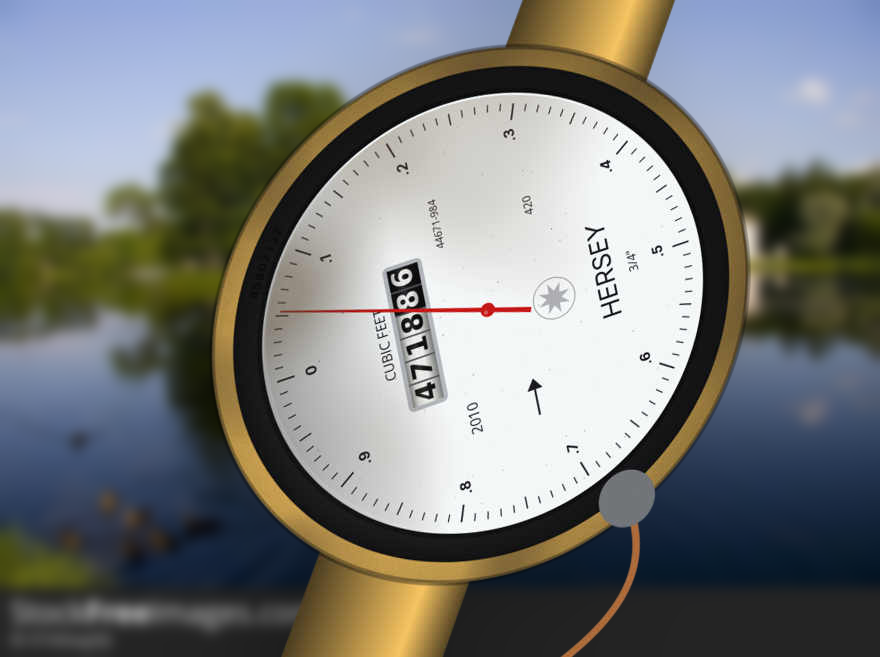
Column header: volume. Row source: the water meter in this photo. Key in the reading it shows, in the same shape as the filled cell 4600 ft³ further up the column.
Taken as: 471886.05 ft³
